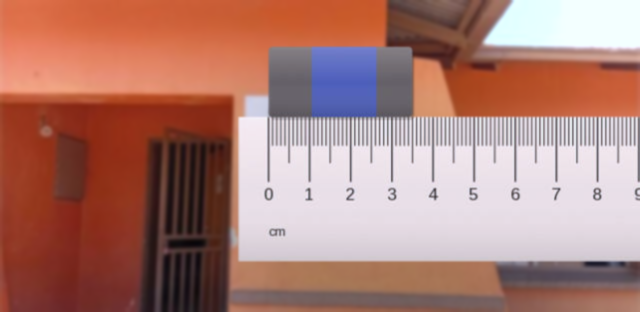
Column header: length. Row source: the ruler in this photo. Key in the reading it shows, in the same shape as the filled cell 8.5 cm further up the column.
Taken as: 3.5 cm
